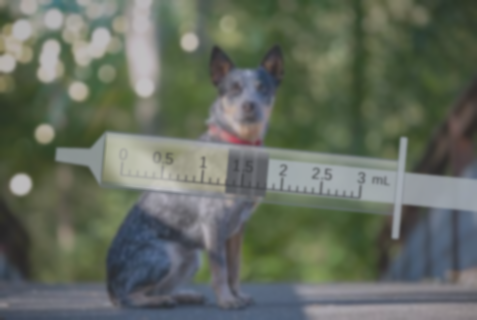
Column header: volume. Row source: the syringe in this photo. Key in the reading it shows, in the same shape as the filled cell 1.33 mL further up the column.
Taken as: 1.3 mL
